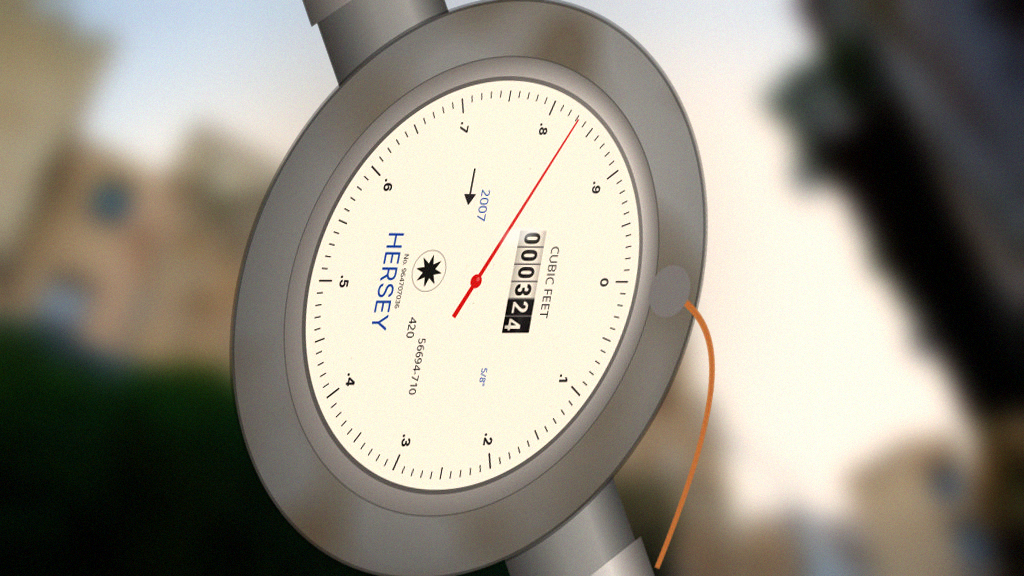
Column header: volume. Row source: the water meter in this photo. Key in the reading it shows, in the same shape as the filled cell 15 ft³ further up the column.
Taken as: 323.83 ft³
